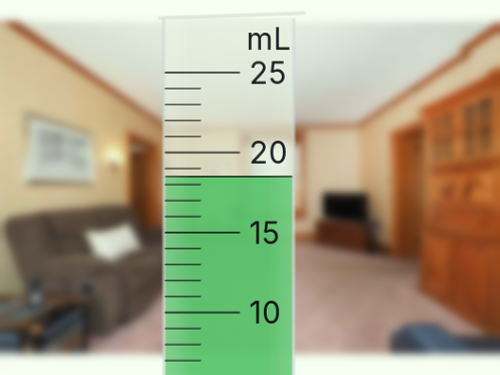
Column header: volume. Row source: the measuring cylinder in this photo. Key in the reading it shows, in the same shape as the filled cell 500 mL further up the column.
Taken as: 18.5 mL
